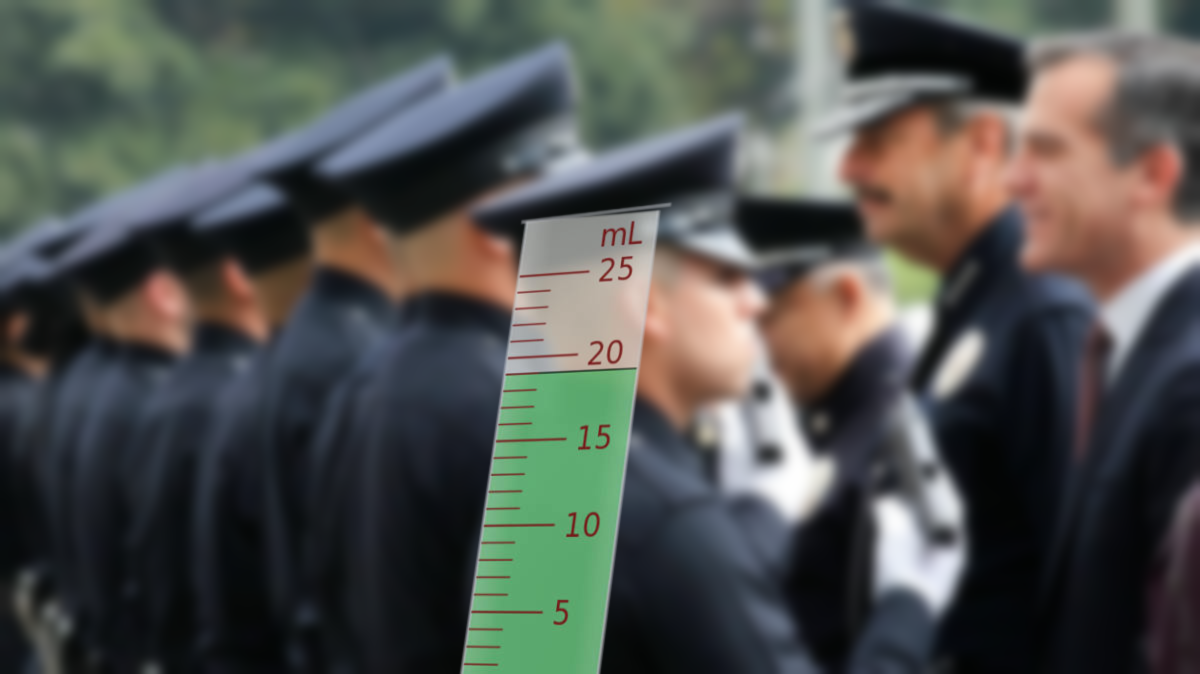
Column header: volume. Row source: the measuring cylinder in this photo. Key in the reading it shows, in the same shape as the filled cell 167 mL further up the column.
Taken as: 19 mL
